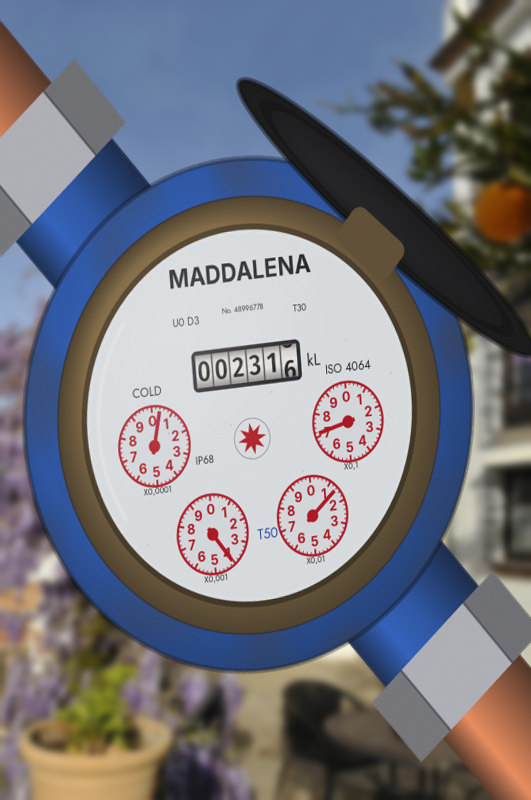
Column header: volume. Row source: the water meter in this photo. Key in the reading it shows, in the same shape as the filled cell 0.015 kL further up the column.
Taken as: 2315.7140 kL
